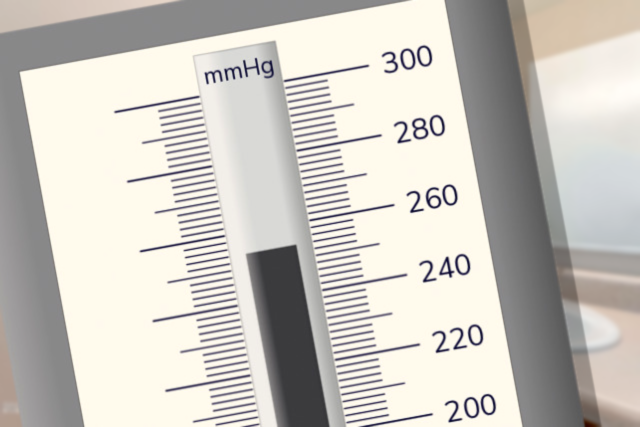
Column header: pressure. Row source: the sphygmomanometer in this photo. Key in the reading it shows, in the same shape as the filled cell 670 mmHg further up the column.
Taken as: 254 mmHg
